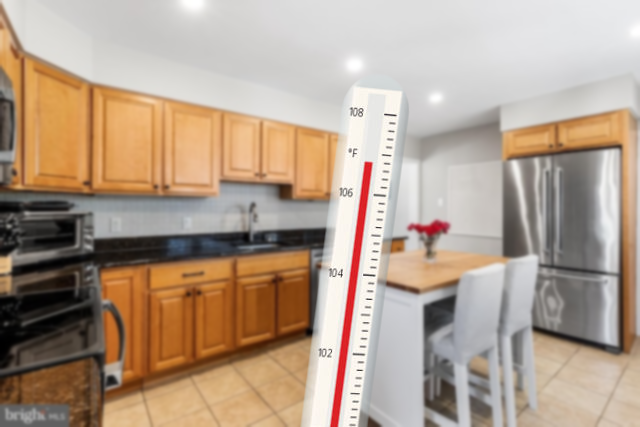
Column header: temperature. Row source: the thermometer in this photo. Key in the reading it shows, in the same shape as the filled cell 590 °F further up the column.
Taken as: 106.8 °F
